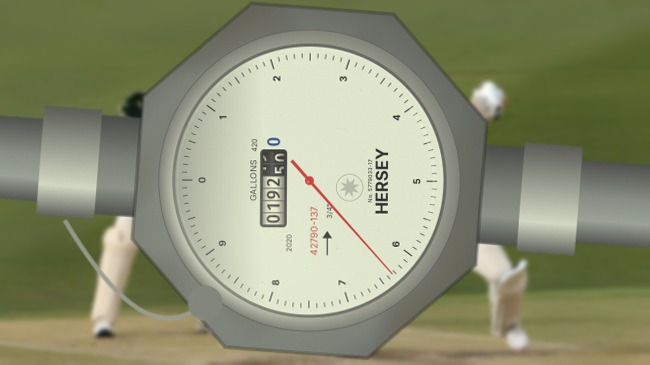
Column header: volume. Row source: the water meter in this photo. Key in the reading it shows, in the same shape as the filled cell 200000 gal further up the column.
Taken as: 192496.3 gal
